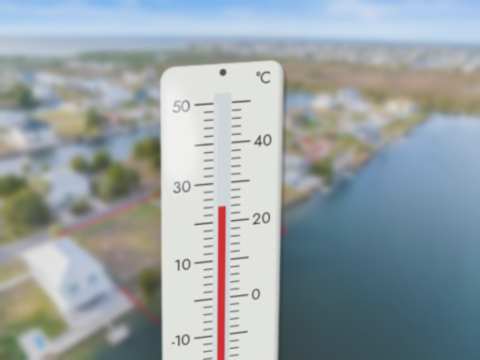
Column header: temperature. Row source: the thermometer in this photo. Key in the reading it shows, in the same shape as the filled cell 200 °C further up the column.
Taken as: 24 °C
